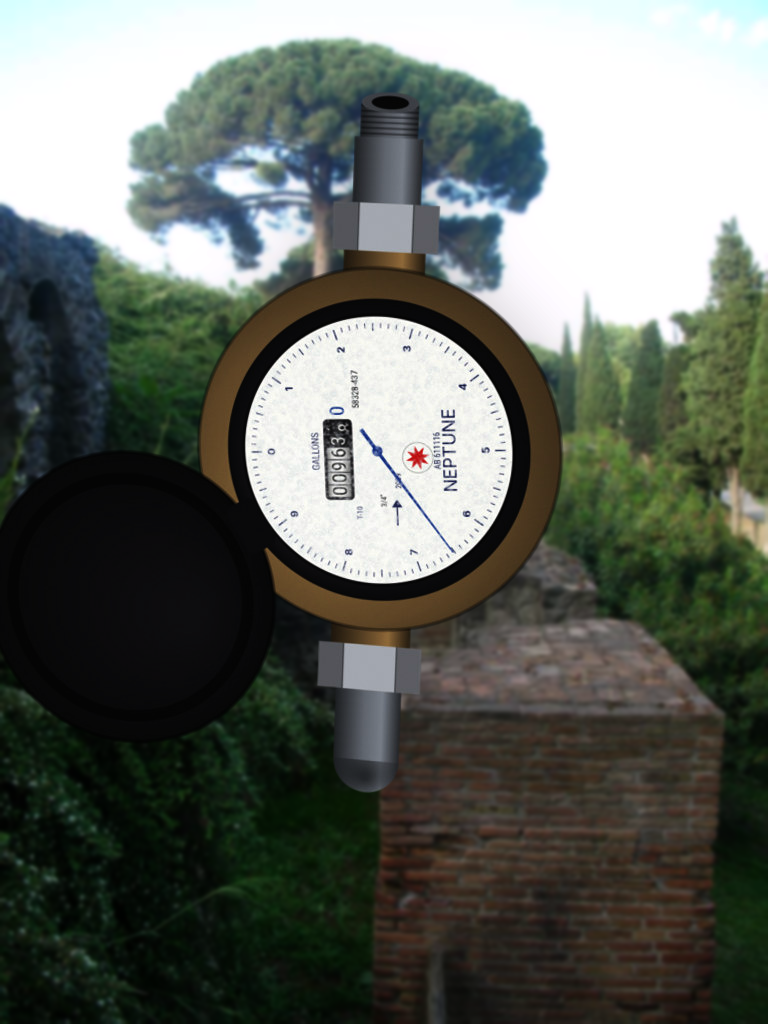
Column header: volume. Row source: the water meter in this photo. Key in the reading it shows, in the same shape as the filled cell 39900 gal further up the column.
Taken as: 96376.5 gal
